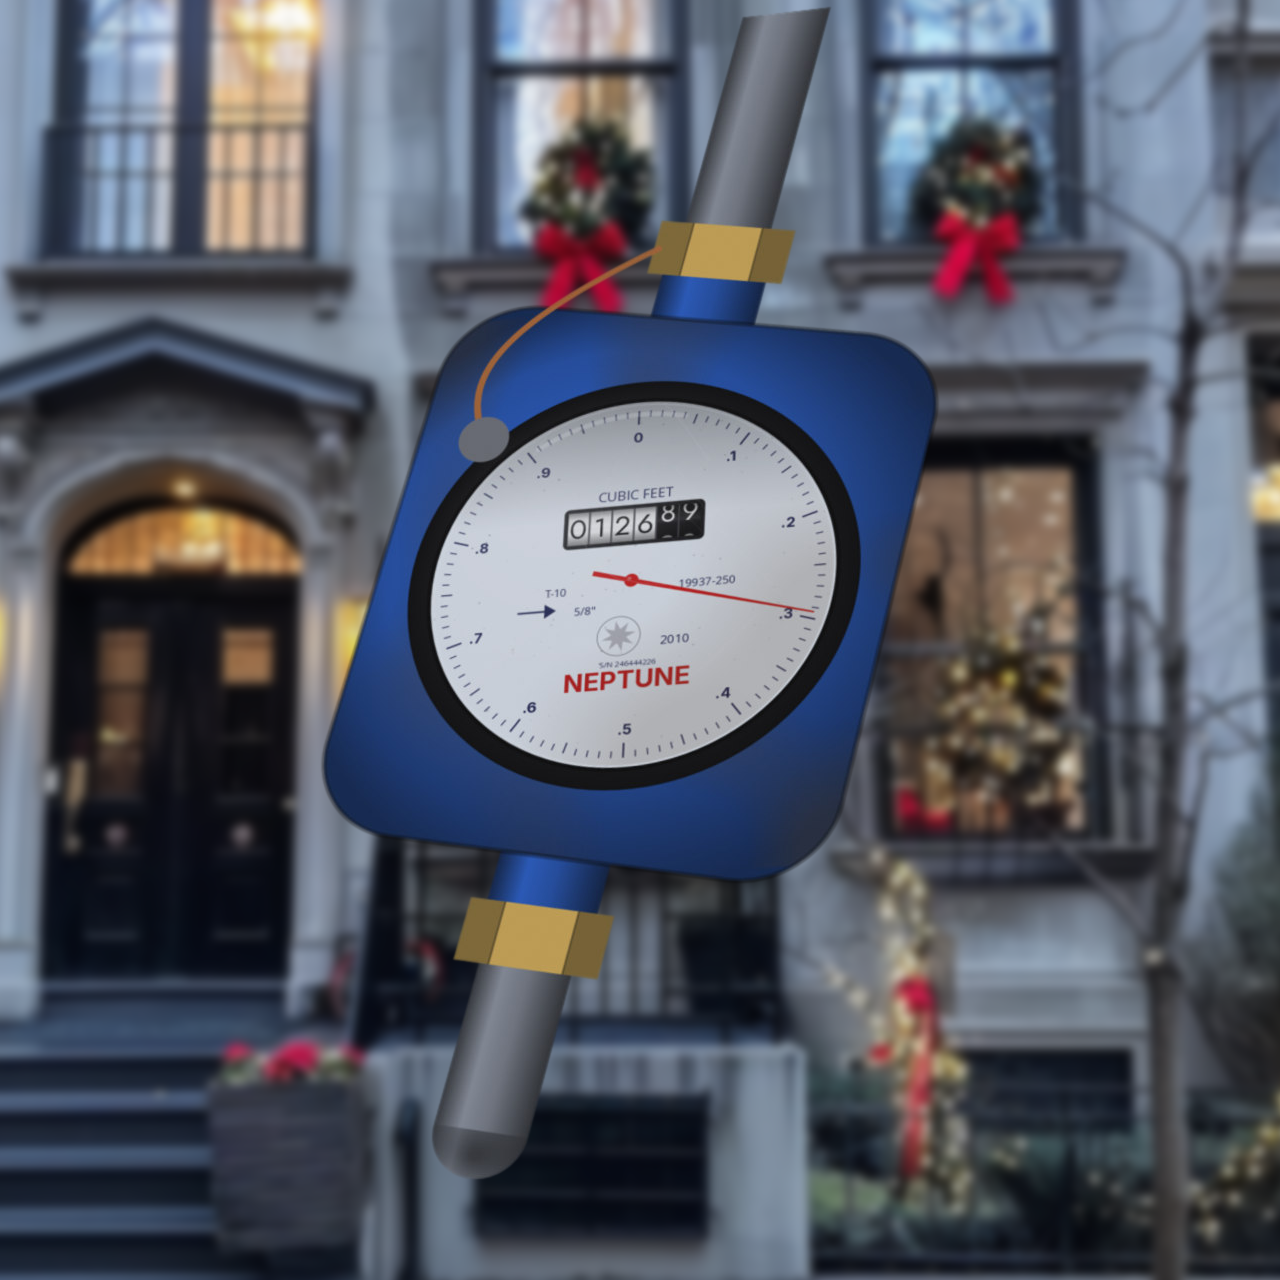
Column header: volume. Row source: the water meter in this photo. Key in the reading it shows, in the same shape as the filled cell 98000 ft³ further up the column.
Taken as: 12689.29 ft³
